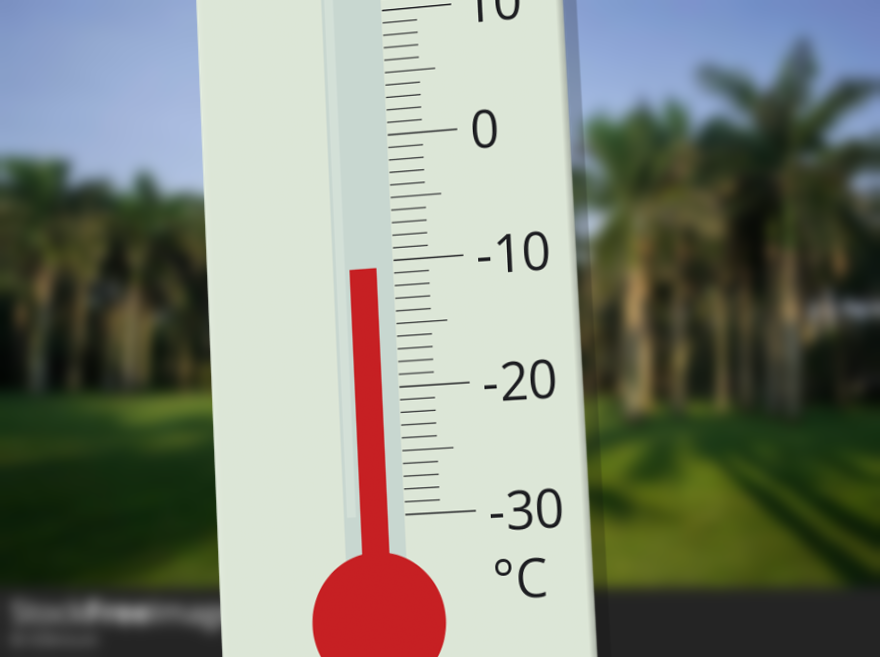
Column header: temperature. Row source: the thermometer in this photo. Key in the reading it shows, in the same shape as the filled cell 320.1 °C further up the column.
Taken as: -10.5 °C
